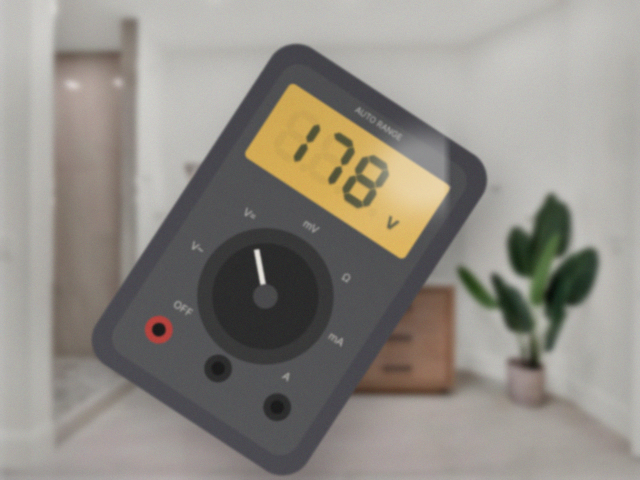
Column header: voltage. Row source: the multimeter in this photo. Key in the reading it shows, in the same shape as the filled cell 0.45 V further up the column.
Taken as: 178 V
